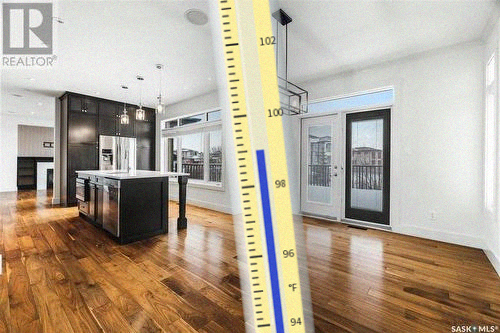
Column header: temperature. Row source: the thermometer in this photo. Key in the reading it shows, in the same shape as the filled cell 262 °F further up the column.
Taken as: 99 °F
